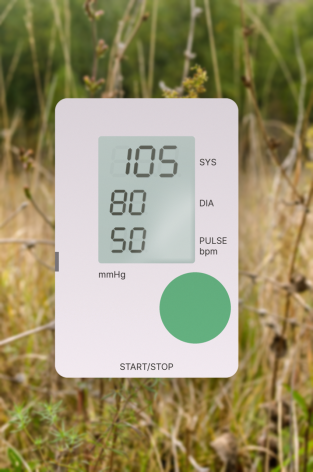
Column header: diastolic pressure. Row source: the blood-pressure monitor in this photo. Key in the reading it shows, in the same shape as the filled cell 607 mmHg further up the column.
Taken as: 80 mmHg
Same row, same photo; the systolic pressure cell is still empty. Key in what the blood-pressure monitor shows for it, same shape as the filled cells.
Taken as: 105 mmHg
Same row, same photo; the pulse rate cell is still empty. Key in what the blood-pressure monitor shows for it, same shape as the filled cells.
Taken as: 50 bpm
